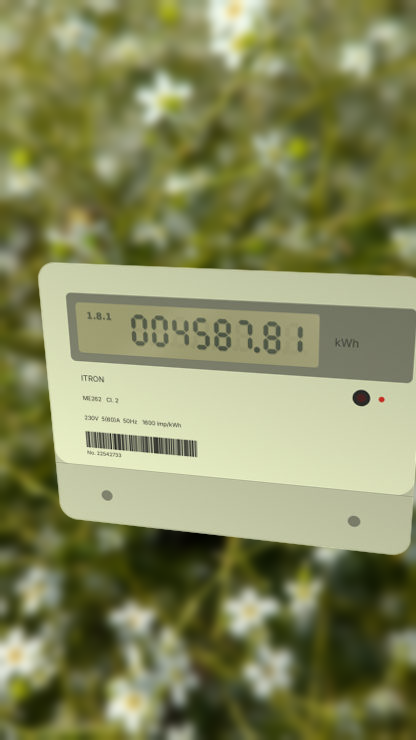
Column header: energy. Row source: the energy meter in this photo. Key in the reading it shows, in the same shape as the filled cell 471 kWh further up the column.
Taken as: 4587.81 kWh
